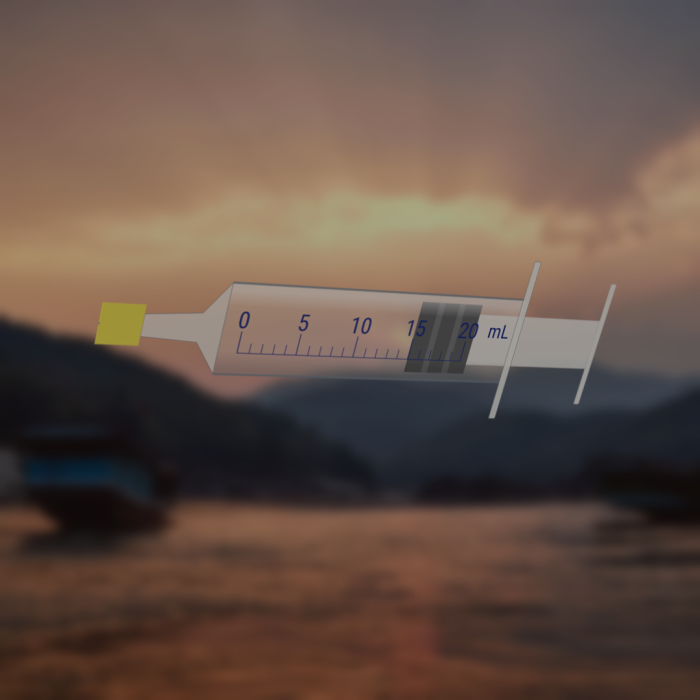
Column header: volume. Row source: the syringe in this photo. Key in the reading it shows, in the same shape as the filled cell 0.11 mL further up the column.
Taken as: 15 mL
